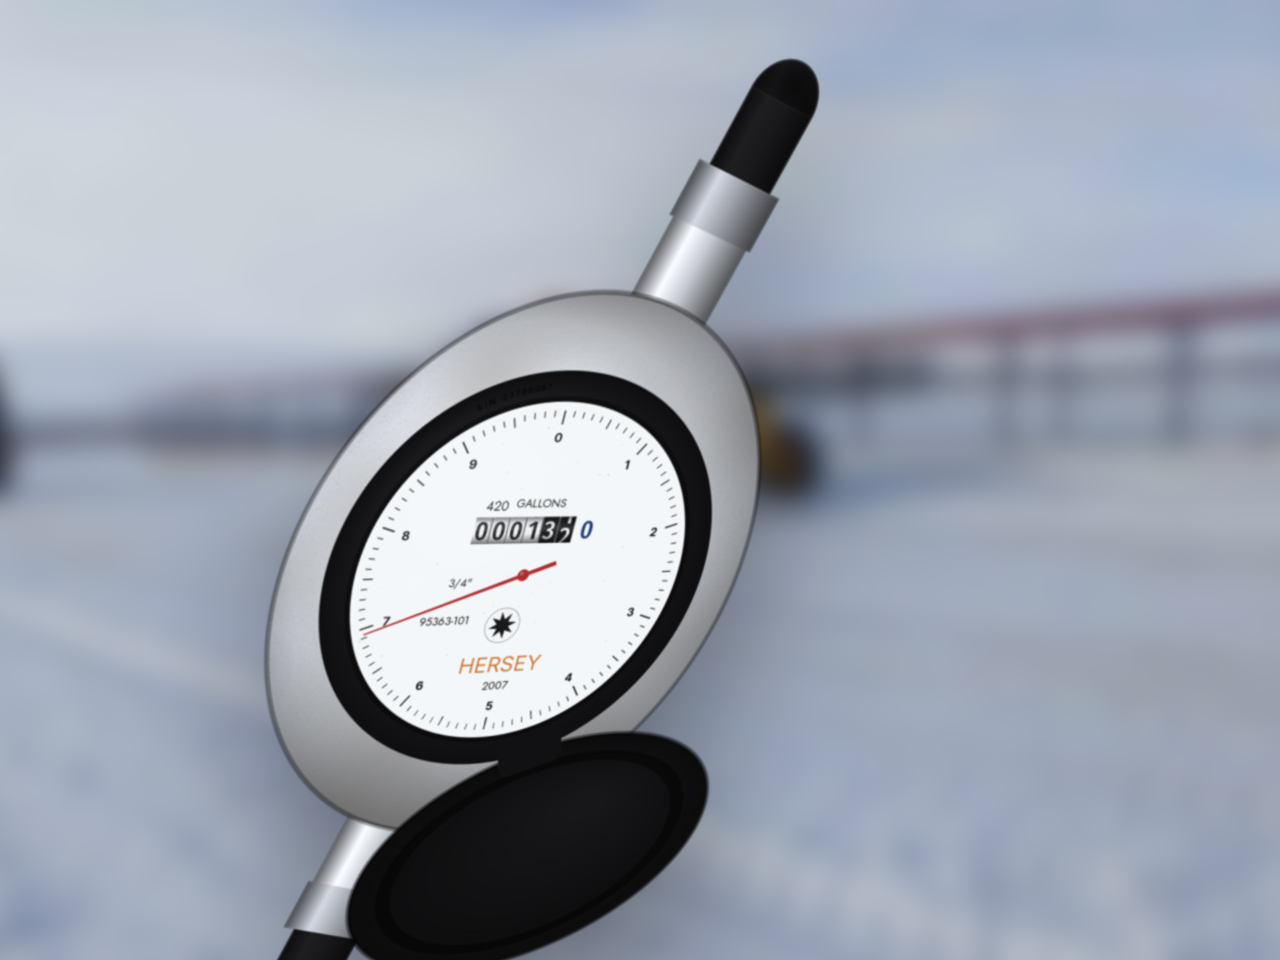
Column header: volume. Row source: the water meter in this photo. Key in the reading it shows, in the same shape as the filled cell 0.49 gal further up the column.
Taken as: 1316.9 gal
